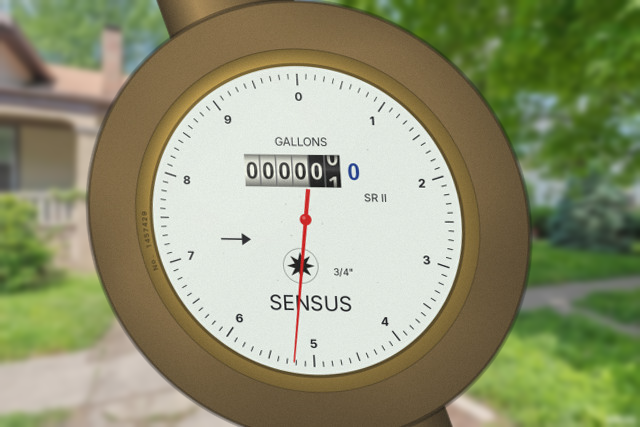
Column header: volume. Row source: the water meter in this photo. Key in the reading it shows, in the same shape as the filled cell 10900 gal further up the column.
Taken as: 5.2 gal
